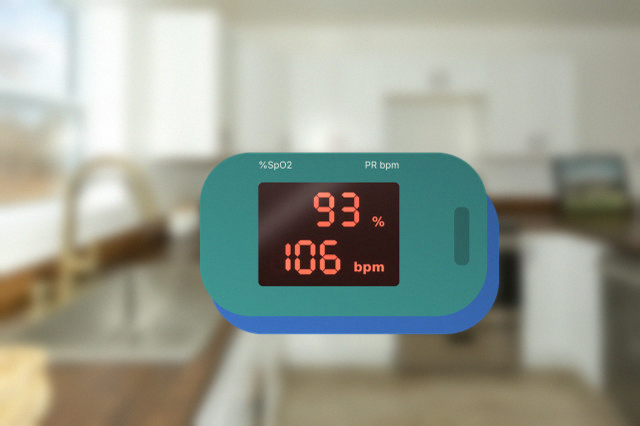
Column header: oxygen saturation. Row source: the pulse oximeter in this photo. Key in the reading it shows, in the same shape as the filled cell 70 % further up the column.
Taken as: 93 %
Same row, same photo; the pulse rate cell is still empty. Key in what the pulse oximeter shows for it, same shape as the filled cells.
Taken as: 106 bpm
